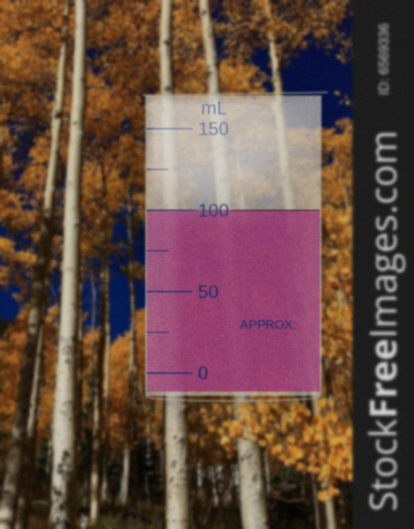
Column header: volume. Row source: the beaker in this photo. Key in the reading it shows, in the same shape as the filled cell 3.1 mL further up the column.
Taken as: 100 mL
